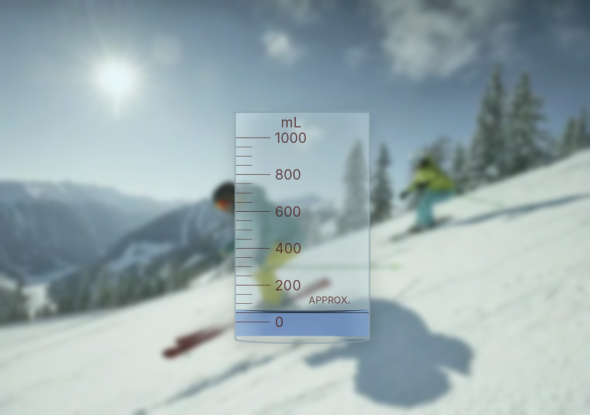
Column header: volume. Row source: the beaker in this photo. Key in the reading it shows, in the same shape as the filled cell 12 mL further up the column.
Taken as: 50 mL
